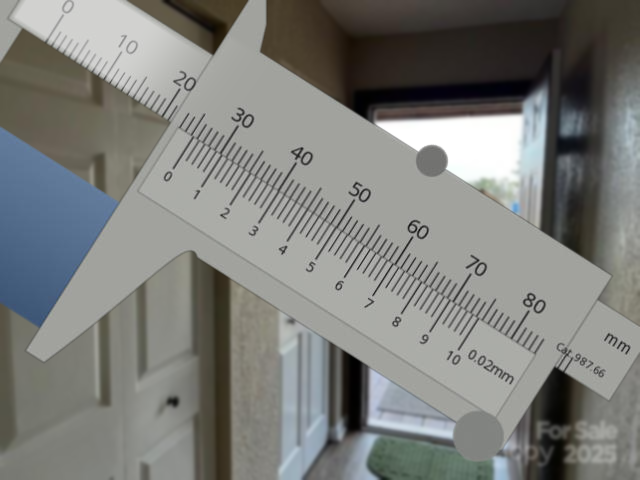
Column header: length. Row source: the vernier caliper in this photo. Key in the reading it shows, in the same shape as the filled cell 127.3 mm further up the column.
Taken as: 25.4 mm
